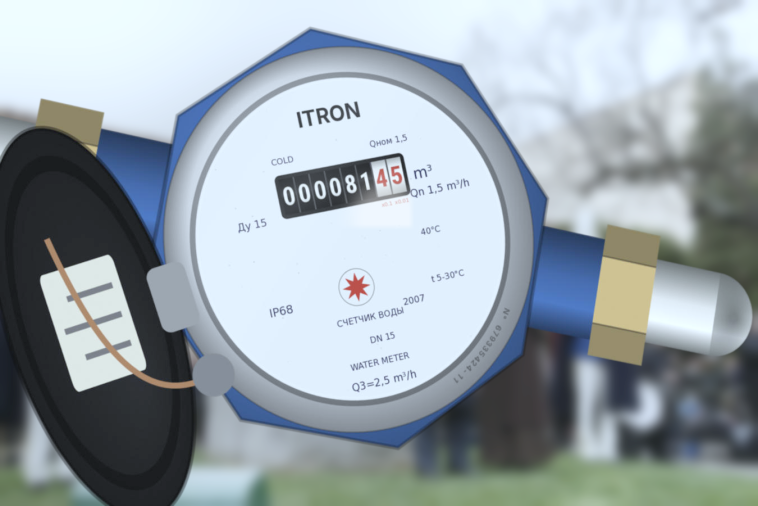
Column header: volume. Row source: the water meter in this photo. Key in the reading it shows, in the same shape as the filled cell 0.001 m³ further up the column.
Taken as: 81.45 m³
